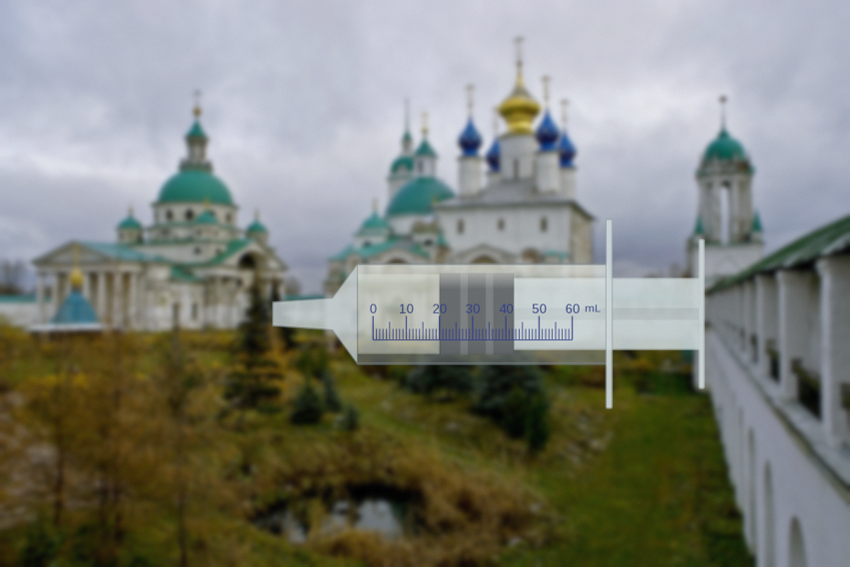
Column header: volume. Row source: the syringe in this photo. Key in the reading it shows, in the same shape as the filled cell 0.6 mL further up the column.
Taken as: 20 mL
